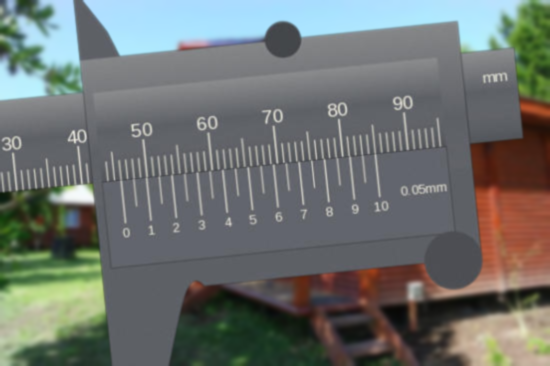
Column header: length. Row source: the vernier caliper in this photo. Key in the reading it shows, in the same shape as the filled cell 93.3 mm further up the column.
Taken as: 46.0 mm
